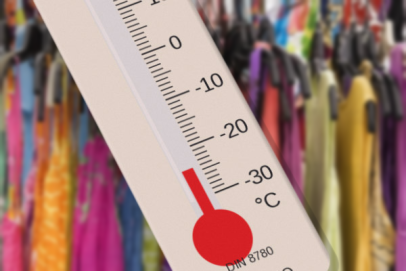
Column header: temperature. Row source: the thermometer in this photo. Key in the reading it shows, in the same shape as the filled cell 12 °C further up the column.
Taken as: -24 °C
